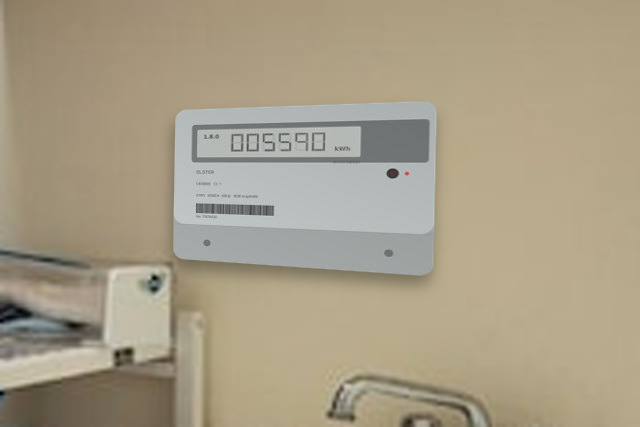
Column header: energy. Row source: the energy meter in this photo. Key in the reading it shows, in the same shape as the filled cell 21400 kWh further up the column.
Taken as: 5590 kWh
